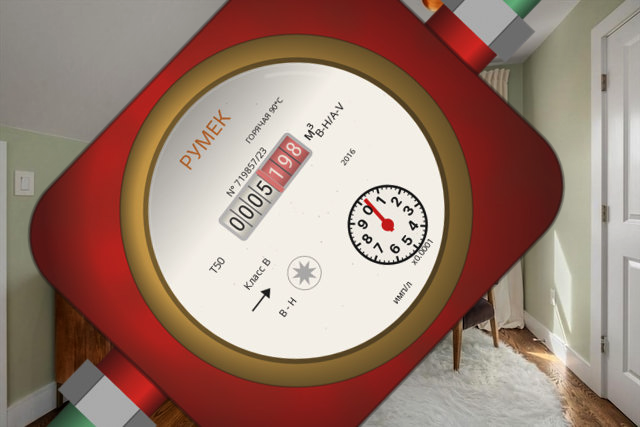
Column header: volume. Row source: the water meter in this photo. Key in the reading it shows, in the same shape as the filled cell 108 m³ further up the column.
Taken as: 5.1980 m³
